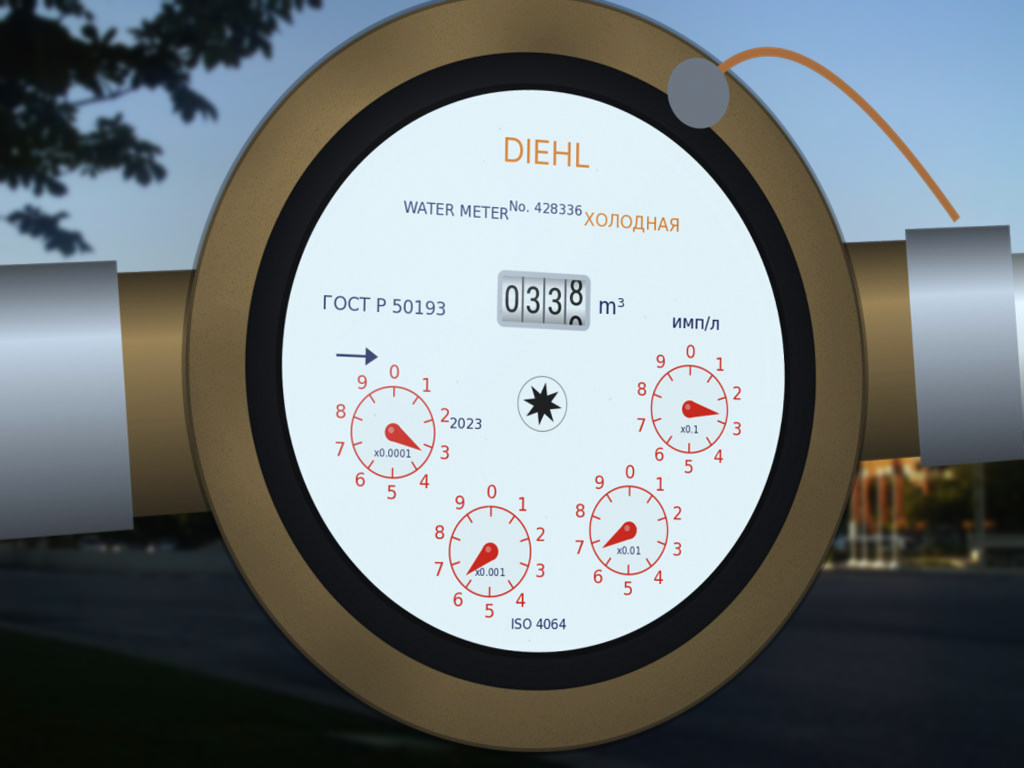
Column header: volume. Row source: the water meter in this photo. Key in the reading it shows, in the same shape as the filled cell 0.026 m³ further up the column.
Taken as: 338.2663 m³
